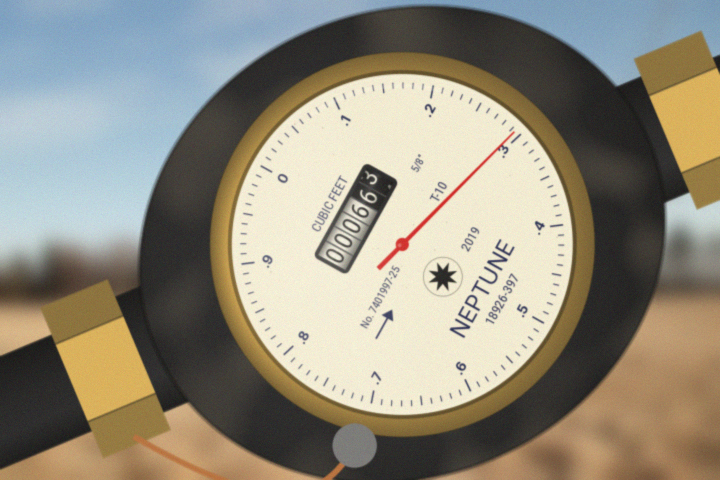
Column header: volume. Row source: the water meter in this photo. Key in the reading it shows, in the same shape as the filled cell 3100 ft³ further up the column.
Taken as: 663.29 ft³
